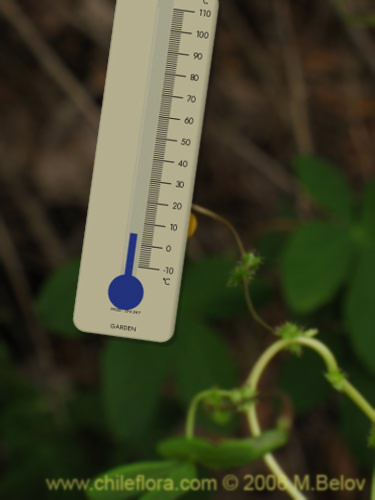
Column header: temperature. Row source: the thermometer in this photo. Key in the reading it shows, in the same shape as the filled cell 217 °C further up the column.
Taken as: 5 °C
